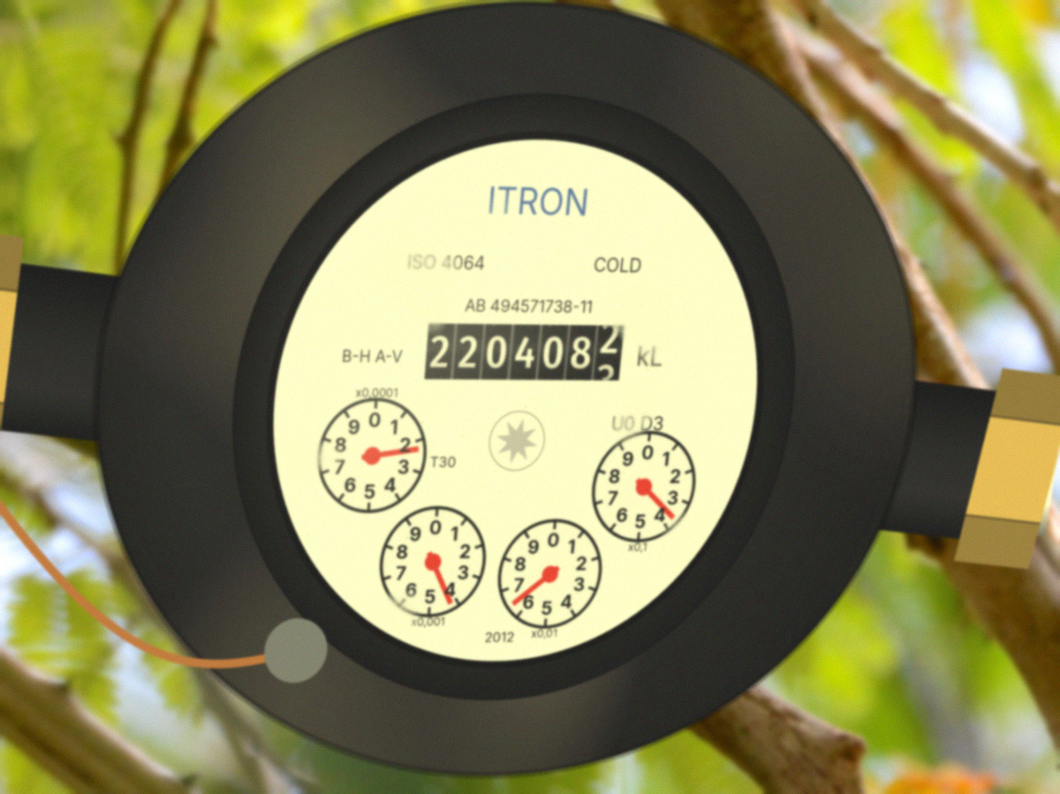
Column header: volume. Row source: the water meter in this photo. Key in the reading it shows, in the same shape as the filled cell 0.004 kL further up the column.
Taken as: 2204082.3642 kL
